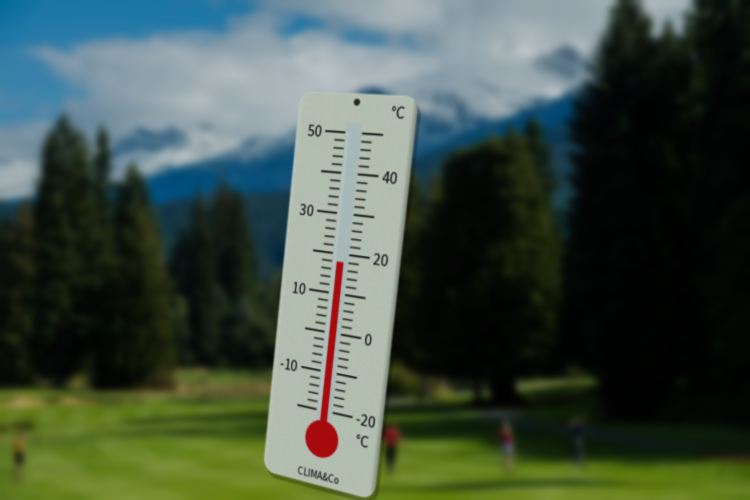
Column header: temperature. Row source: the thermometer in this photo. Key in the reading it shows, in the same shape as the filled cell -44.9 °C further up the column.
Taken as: 18 °C
